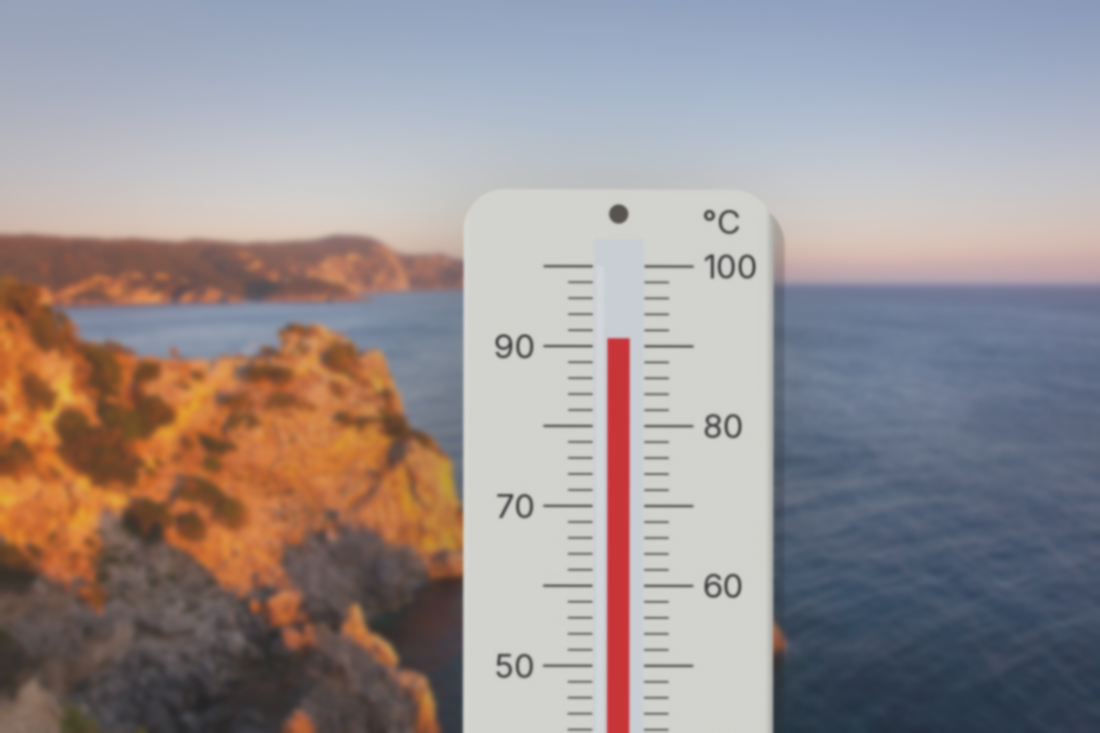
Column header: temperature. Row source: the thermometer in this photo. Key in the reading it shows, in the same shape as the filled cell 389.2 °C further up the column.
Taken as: 91 °C
